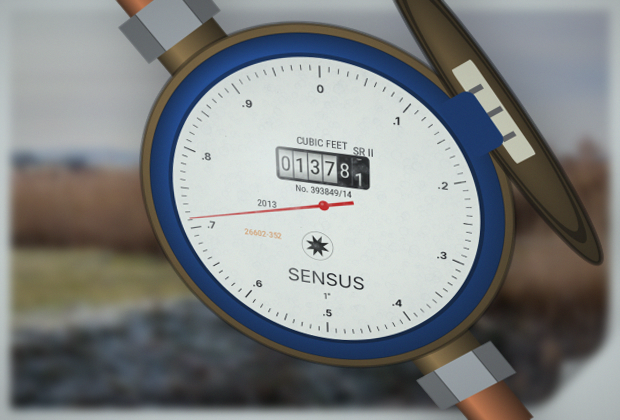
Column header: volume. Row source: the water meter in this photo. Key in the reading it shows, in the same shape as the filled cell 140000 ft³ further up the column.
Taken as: 13780.71 ft³
